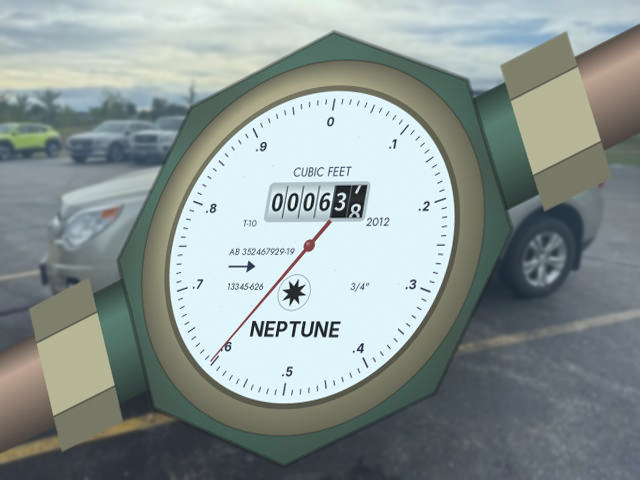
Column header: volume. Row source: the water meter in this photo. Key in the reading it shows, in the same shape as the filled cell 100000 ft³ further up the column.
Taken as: 637.60 ft³
